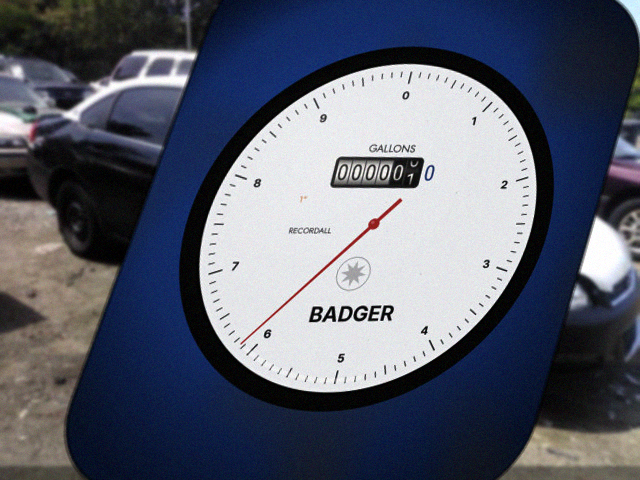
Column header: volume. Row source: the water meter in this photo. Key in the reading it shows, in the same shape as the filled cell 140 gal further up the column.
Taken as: 6.1 gal
